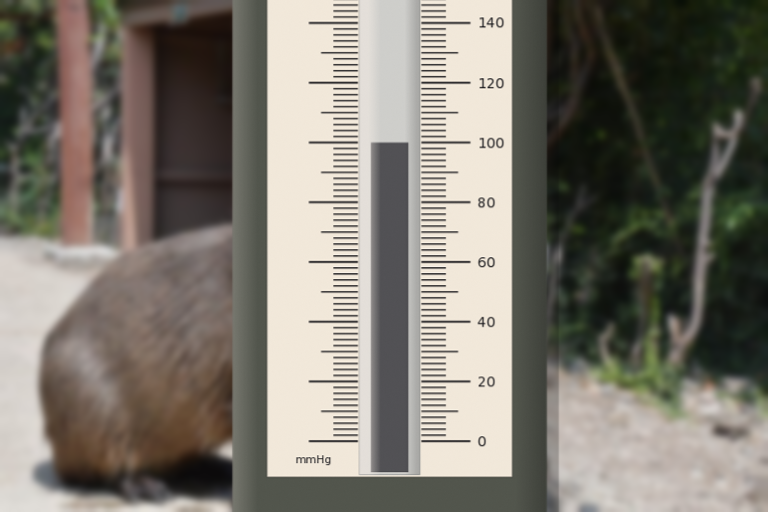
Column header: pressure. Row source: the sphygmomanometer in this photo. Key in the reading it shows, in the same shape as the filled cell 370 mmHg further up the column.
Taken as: 100 mmHg
